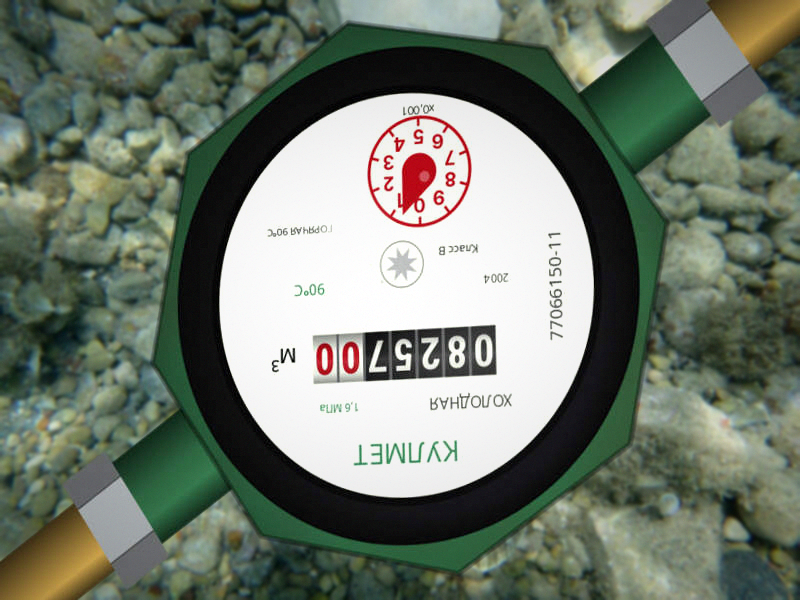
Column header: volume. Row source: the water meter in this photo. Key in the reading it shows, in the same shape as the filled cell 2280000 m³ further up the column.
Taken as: 8257.000 m³
